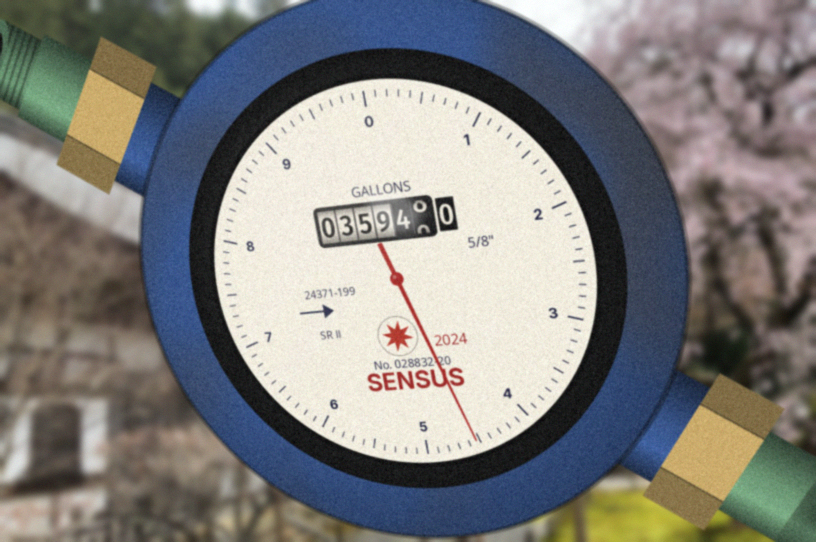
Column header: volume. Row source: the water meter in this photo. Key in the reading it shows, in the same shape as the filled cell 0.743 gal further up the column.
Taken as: 359484.5 gal
